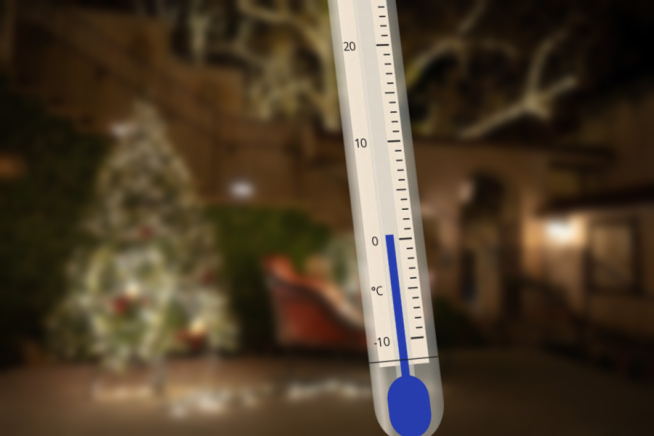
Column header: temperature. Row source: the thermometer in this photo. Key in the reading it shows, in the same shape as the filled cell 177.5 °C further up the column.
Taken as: 0.5 °C
